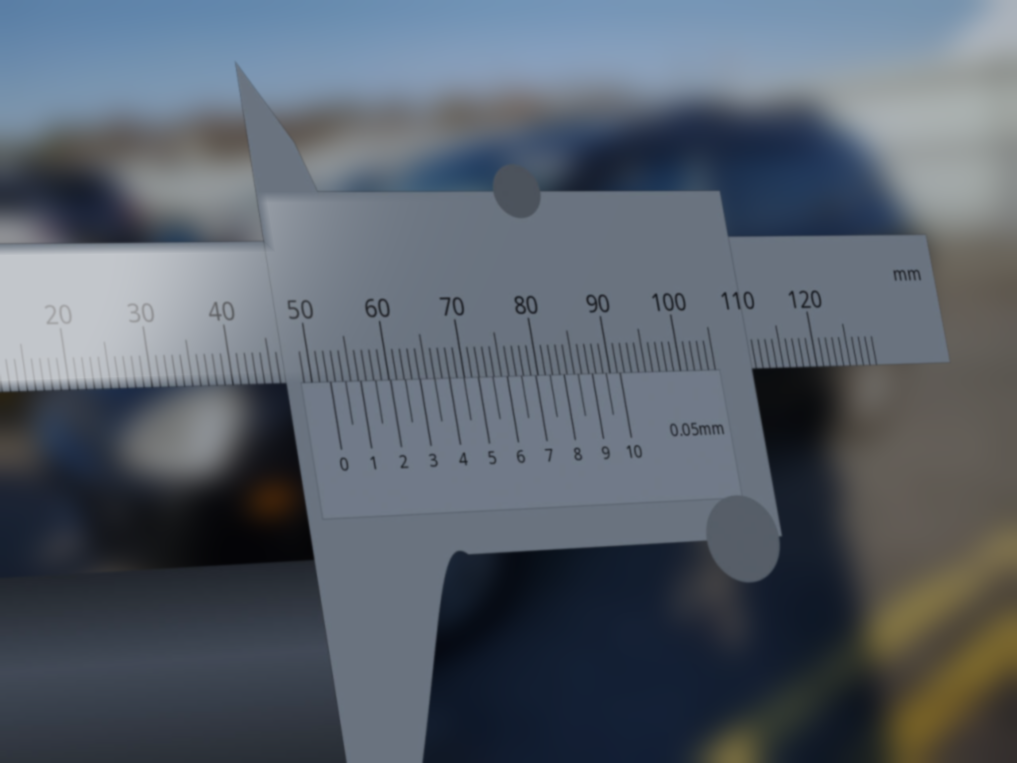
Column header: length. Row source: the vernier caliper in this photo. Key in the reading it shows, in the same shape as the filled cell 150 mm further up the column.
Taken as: 52.4 mm
